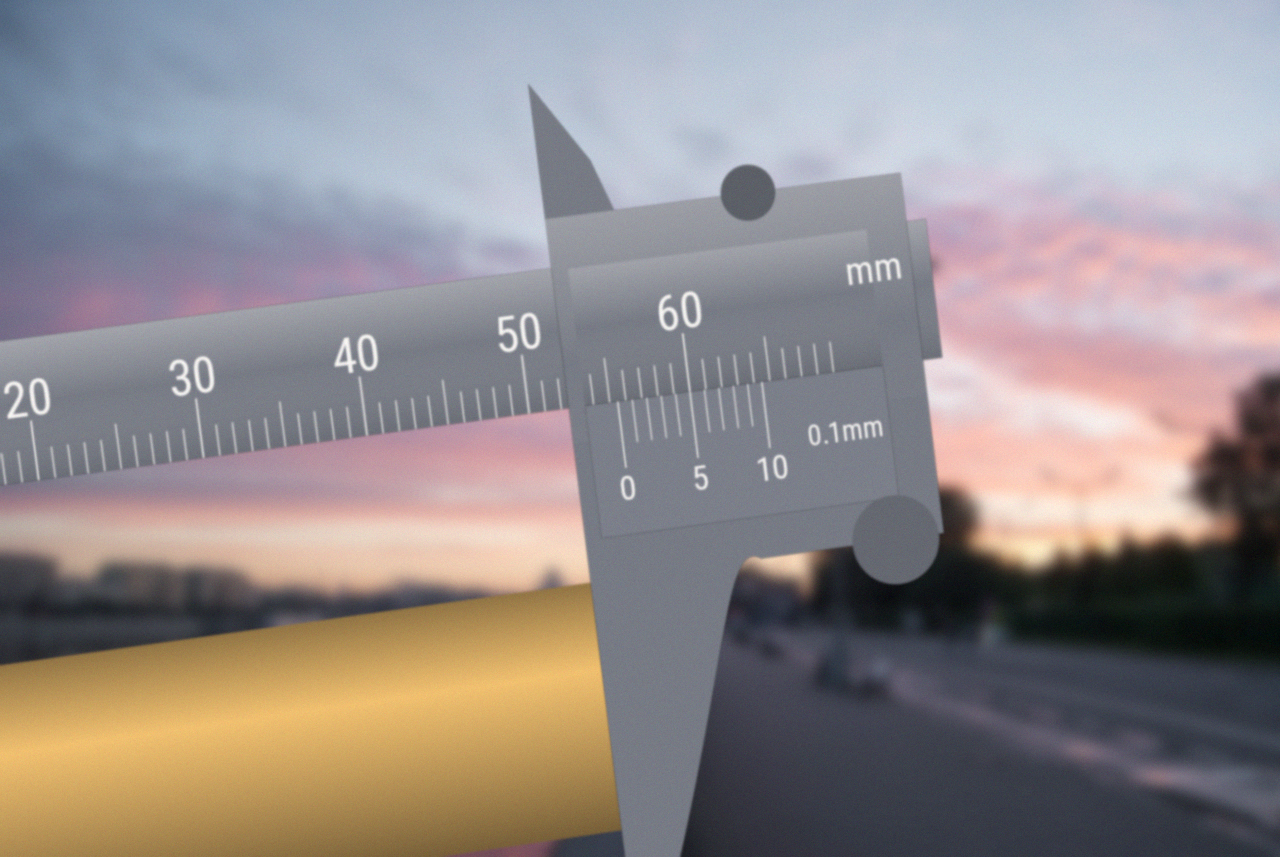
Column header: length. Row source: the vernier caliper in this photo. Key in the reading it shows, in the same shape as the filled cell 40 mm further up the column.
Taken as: 55.5 mm
